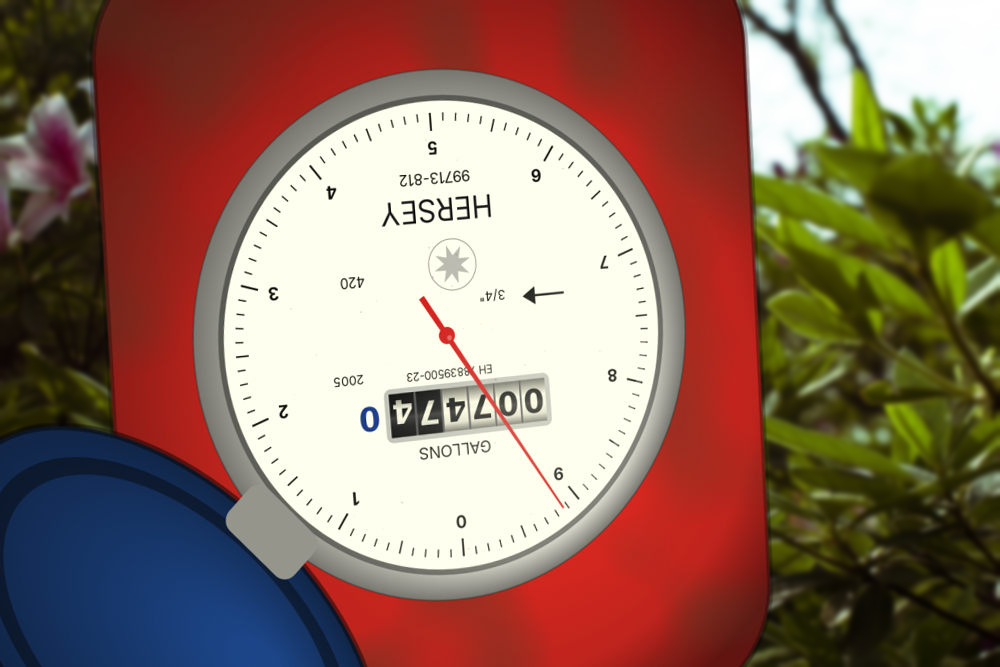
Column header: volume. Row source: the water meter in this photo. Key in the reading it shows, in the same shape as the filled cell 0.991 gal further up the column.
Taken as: 74739.1 gal
